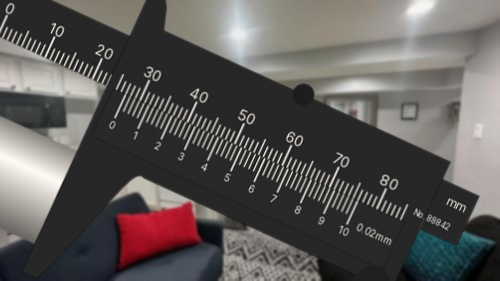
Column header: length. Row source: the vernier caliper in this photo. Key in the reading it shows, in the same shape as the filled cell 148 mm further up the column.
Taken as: 27.0 mm
